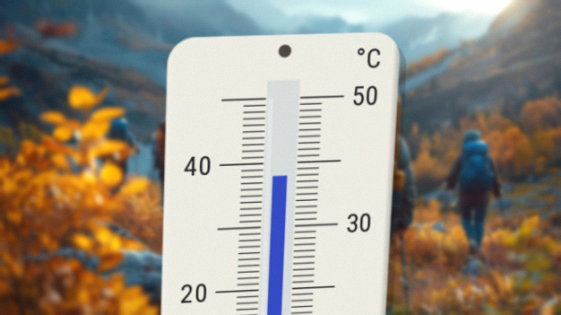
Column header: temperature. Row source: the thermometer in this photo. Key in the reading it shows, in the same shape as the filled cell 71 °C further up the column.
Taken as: 38 °C
